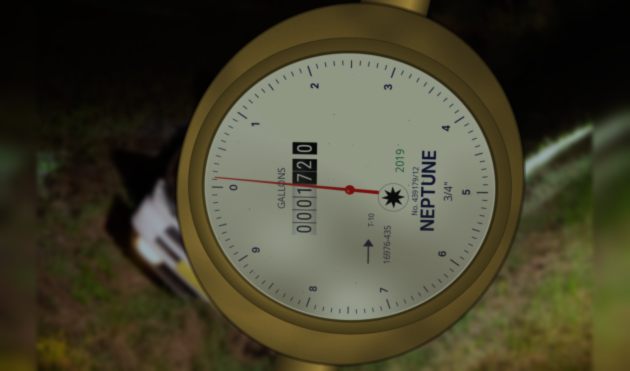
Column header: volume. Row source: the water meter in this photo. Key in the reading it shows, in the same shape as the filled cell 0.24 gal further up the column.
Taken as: 1720.1 gal
